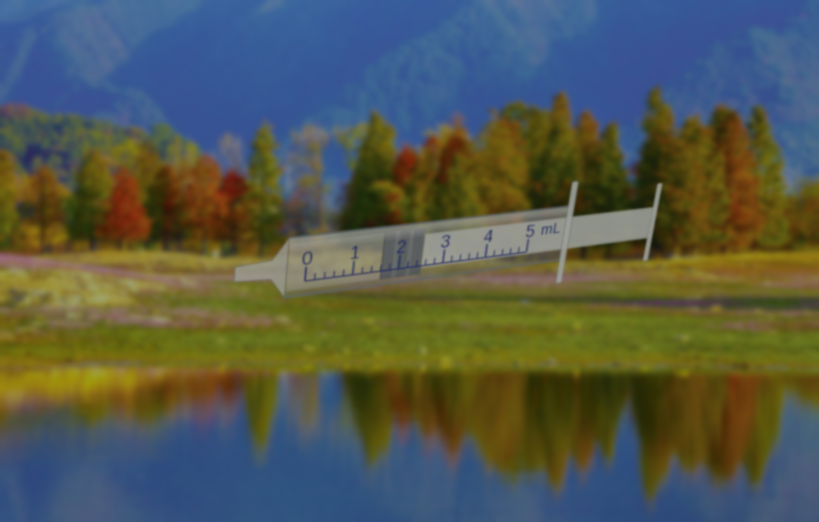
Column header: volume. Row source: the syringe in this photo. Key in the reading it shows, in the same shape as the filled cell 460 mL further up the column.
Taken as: 1.6 mL
